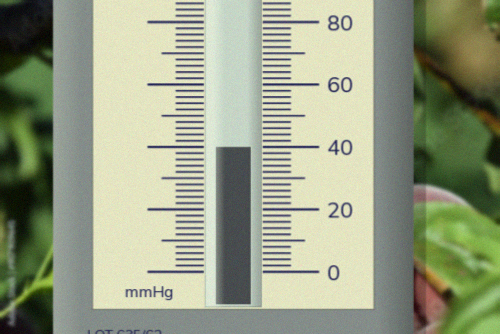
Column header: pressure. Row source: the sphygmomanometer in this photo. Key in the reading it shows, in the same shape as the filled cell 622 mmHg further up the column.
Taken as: 40 mmHg
